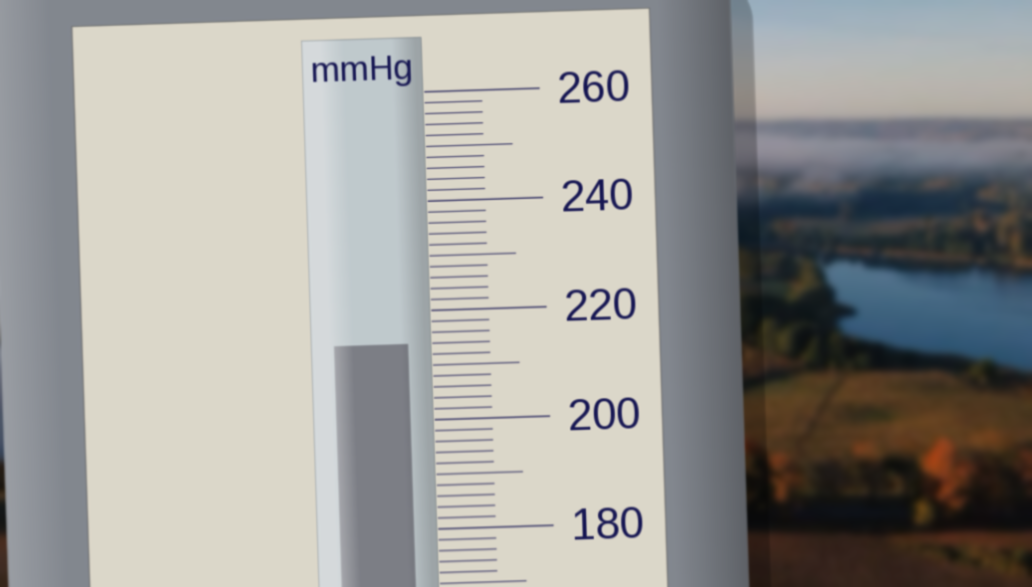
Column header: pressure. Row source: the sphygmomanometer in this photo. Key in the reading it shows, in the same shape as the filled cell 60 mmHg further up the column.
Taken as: 214 mmHg
